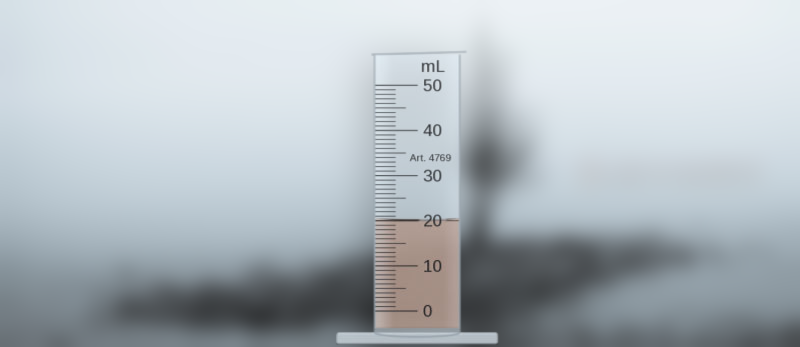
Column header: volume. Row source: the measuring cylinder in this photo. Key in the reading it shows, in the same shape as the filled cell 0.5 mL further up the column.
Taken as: 20 mL
